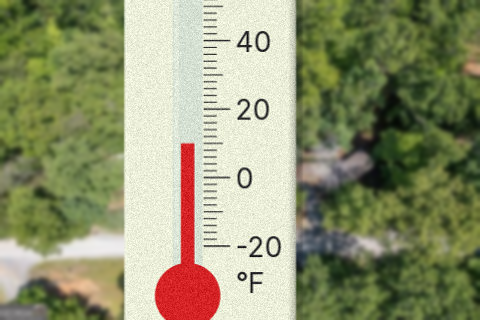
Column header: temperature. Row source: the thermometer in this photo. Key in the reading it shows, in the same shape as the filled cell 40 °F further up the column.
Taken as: 10 °F
